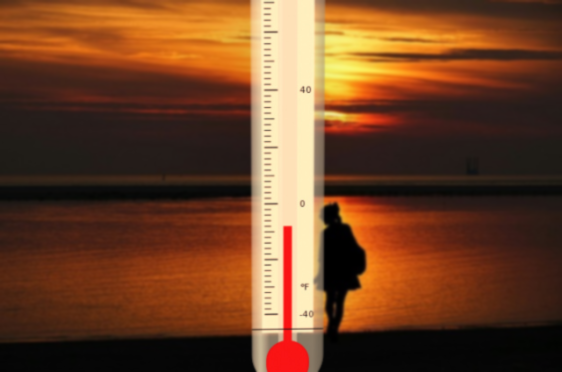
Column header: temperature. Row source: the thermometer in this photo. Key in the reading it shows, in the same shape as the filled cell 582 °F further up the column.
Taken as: -8 °F
